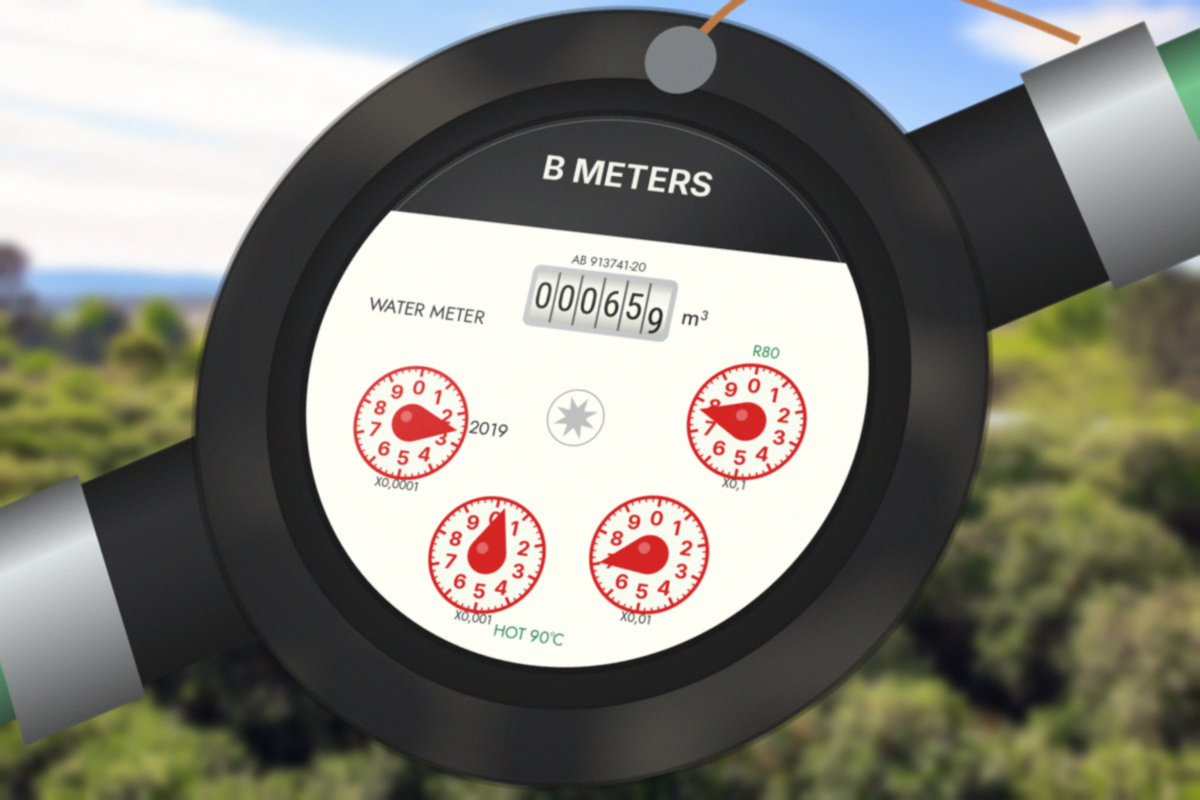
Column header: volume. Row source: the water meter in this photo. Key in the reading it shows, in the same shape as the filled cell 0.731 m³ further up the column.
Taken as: 658.7702 m³
